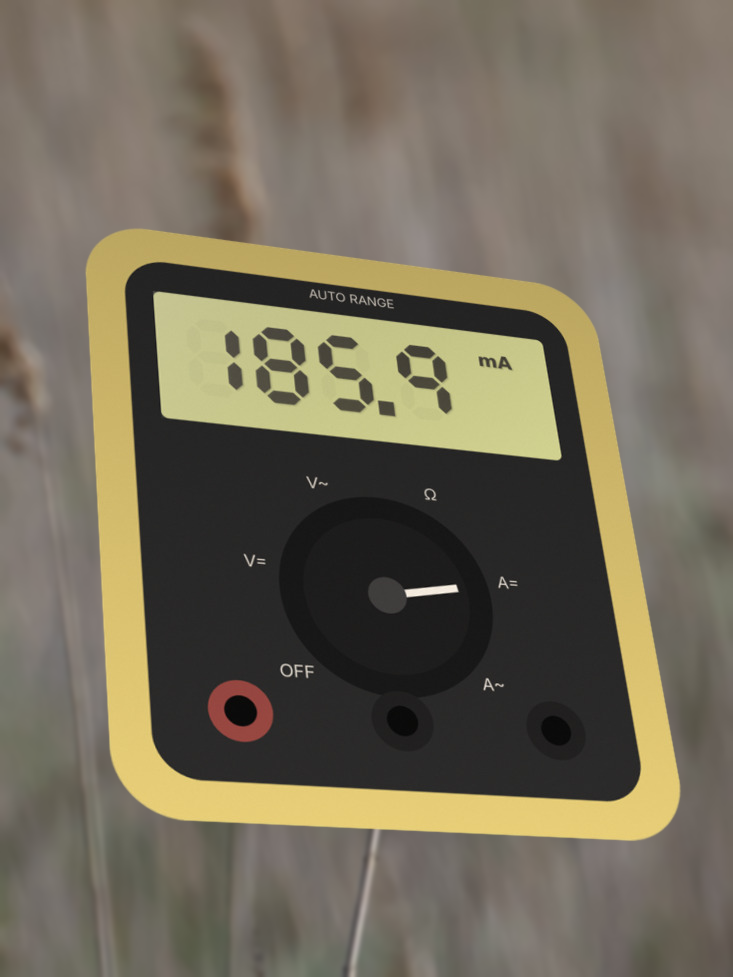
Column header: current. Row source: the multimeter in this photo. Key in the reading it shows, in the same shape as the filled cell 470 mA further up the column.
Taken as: 185.9 mA
